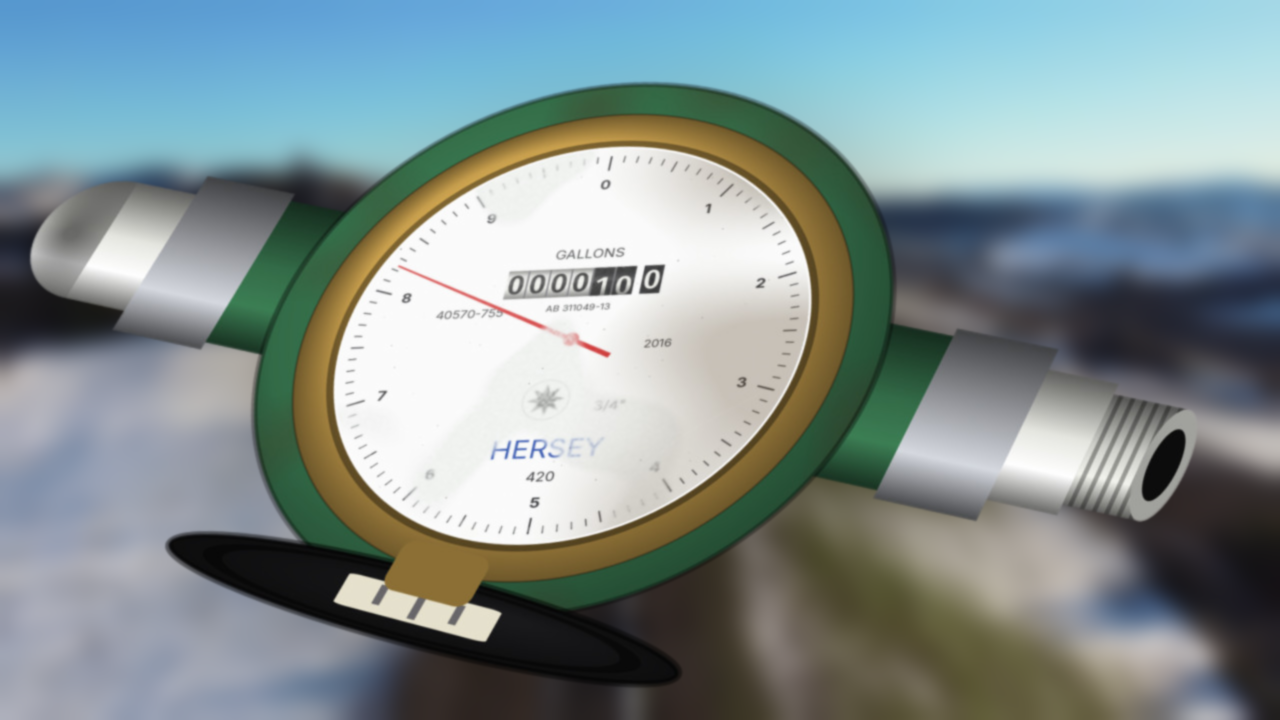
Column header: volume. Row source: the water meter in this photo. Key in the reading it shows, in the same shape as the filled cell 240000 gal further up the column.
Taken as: 98.2 gal
